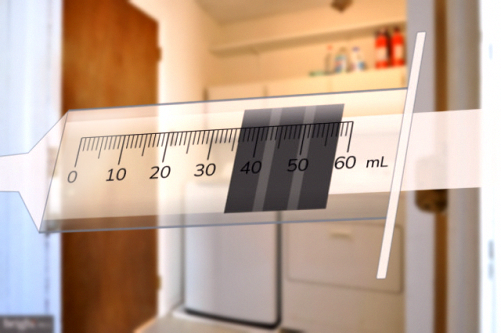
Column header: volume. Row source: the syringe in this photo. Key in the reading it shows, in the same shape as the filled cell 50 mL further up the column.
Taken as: 36 mL
